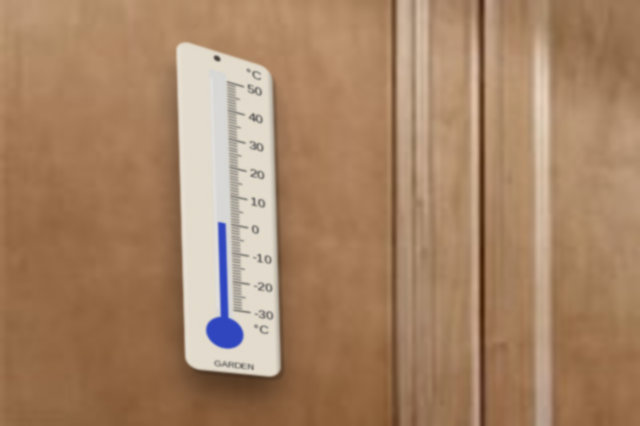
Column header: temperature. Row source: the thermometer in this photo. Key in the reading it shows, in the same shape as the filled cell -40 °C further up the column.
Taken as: 0 °C
